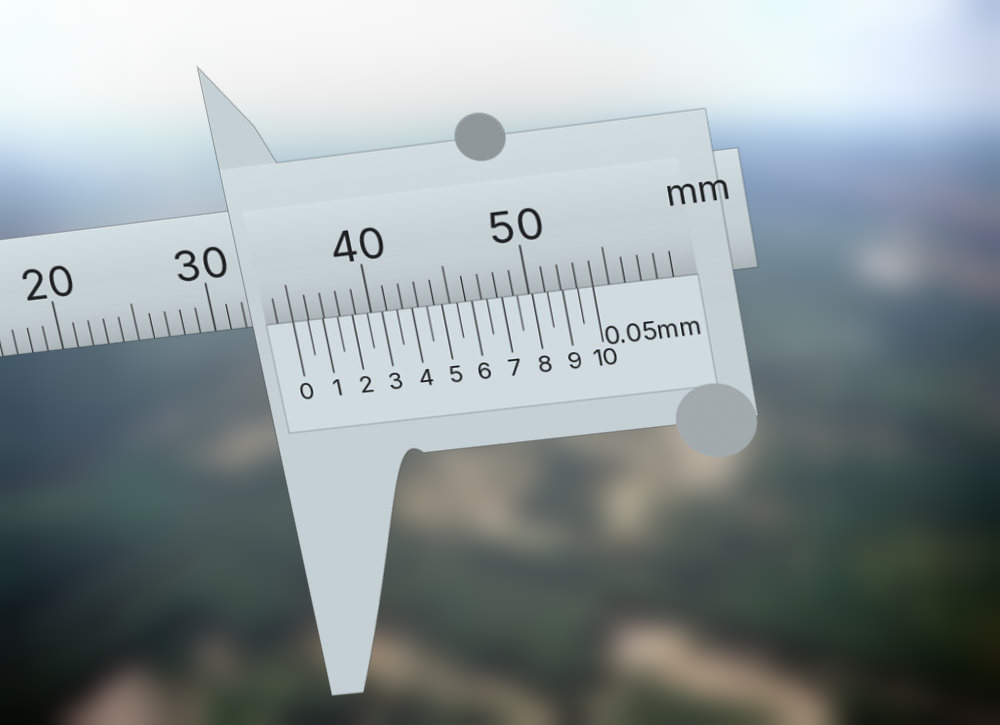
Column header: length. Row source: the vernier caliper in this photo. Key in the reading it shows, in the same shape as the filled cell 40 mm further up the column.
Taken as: 35.0 mm
